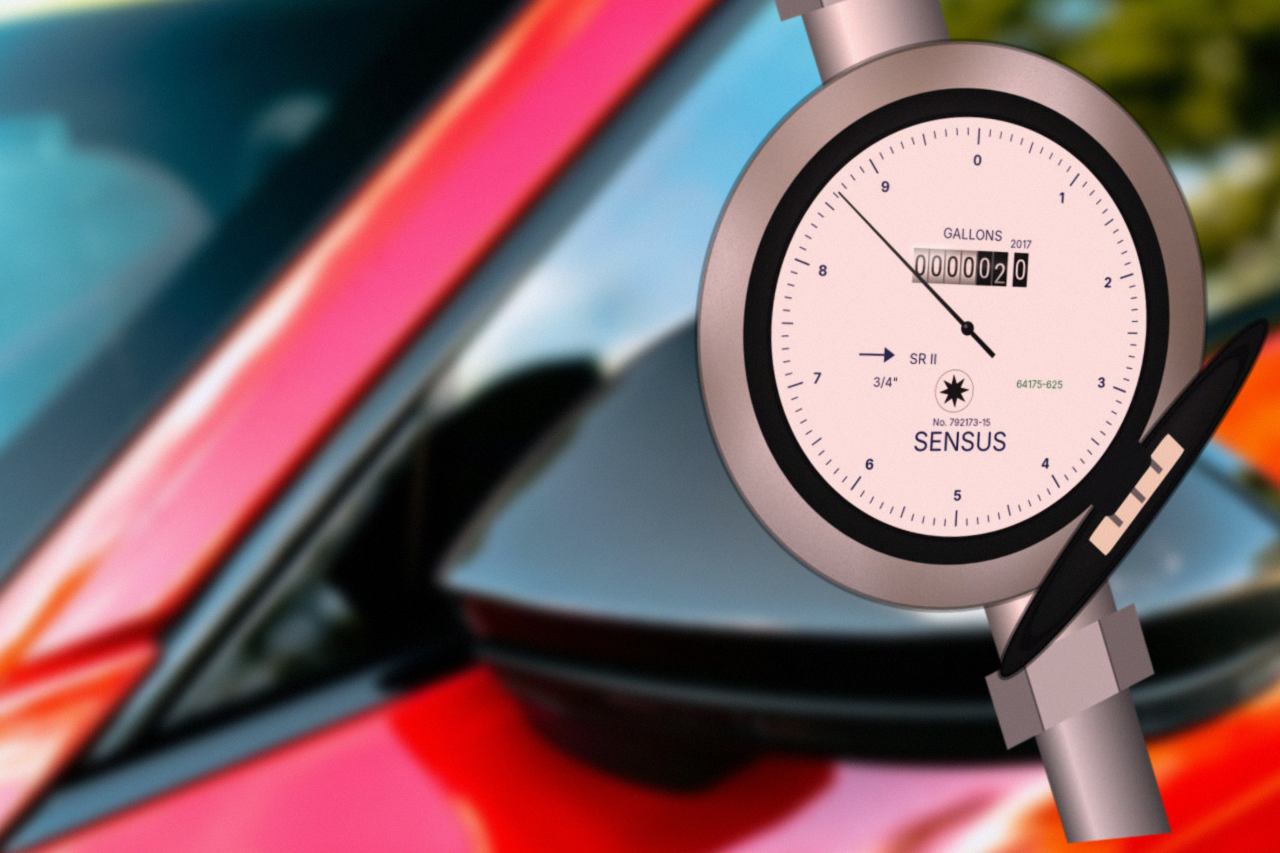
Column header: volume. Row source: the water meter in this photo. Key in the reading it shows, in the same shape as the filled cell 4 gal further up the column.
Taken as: 18.6 gal
